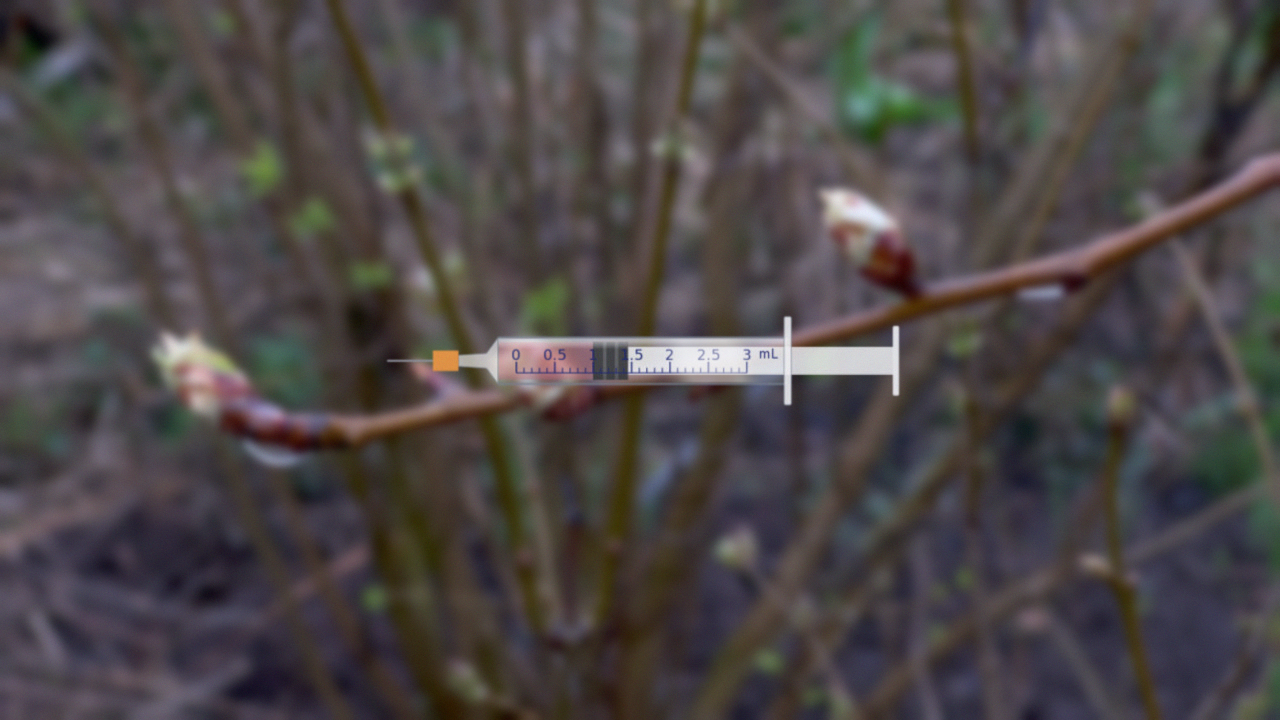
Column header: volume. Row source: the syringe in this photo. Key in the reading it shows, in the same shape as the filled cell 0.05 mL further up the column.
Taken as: 1 mL
